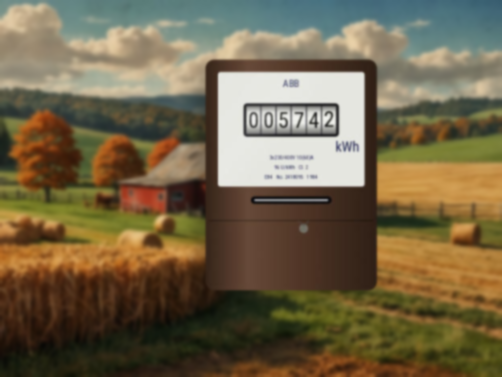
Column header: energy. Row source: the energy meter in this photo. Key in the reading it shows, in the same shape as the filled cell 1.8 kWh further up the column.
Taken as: 5742 kWh
